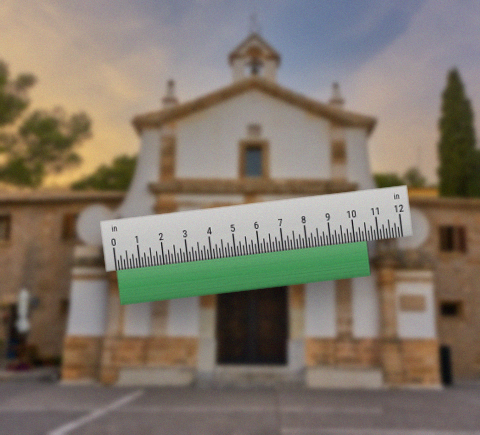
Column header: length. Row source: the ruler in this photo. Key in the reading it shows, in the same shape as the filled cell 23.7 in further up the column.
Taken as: 10.5 in
